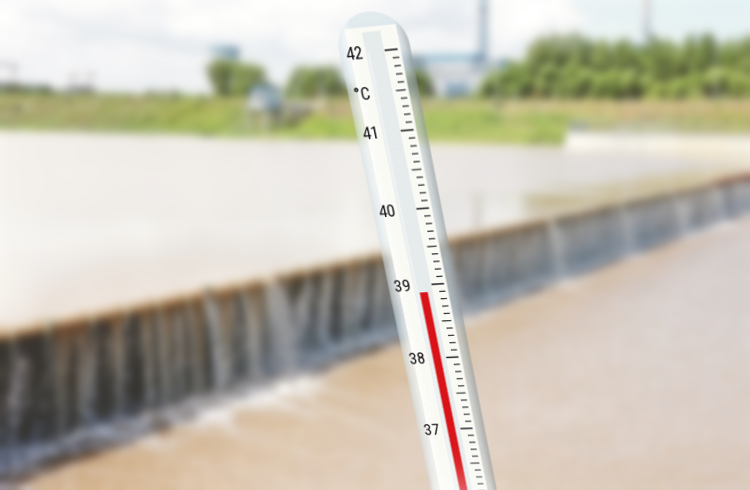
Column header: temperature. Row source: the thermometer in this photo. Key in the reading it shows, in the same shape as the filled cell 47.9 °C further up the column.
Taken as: 38.9 °C
